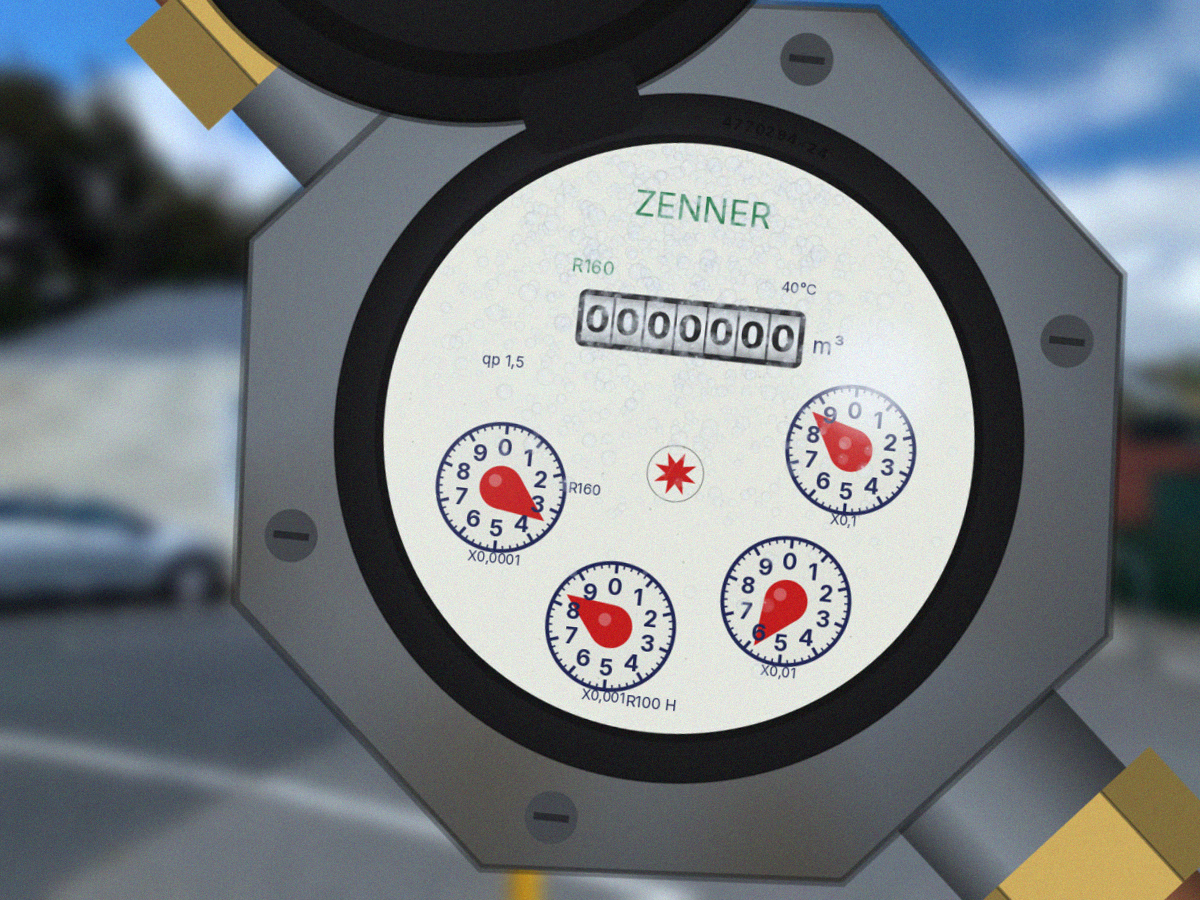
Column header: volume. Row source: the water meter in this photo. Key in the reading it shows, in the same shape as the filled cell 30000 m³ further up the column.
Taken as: 0.8583 m³
